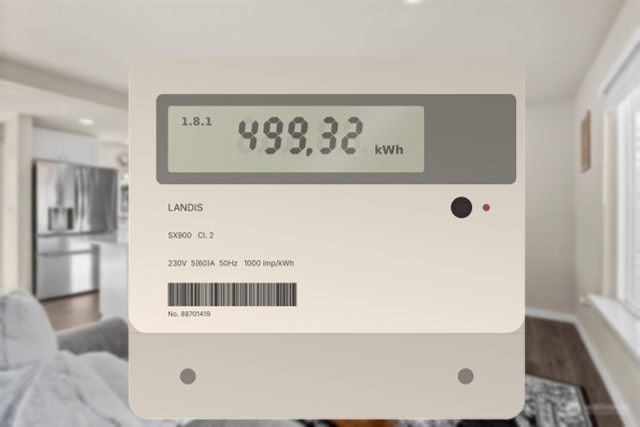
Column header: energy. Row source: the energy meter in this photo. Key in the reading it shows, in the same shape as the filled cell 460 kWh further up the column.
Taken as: 499.32 kWh
